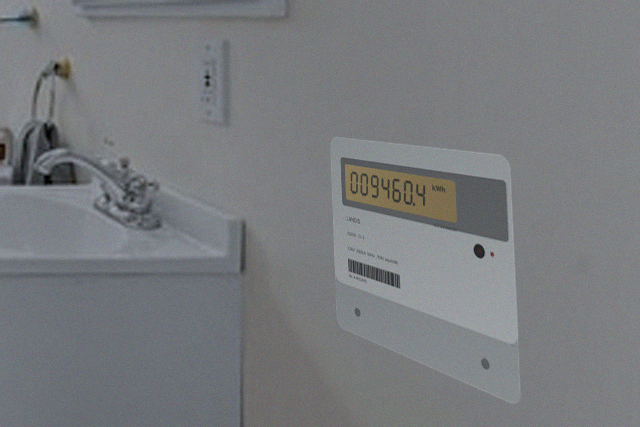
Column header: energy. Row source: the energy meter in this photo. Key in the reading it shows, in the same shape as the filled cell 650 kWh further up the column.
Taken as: 9460.4 kWh
